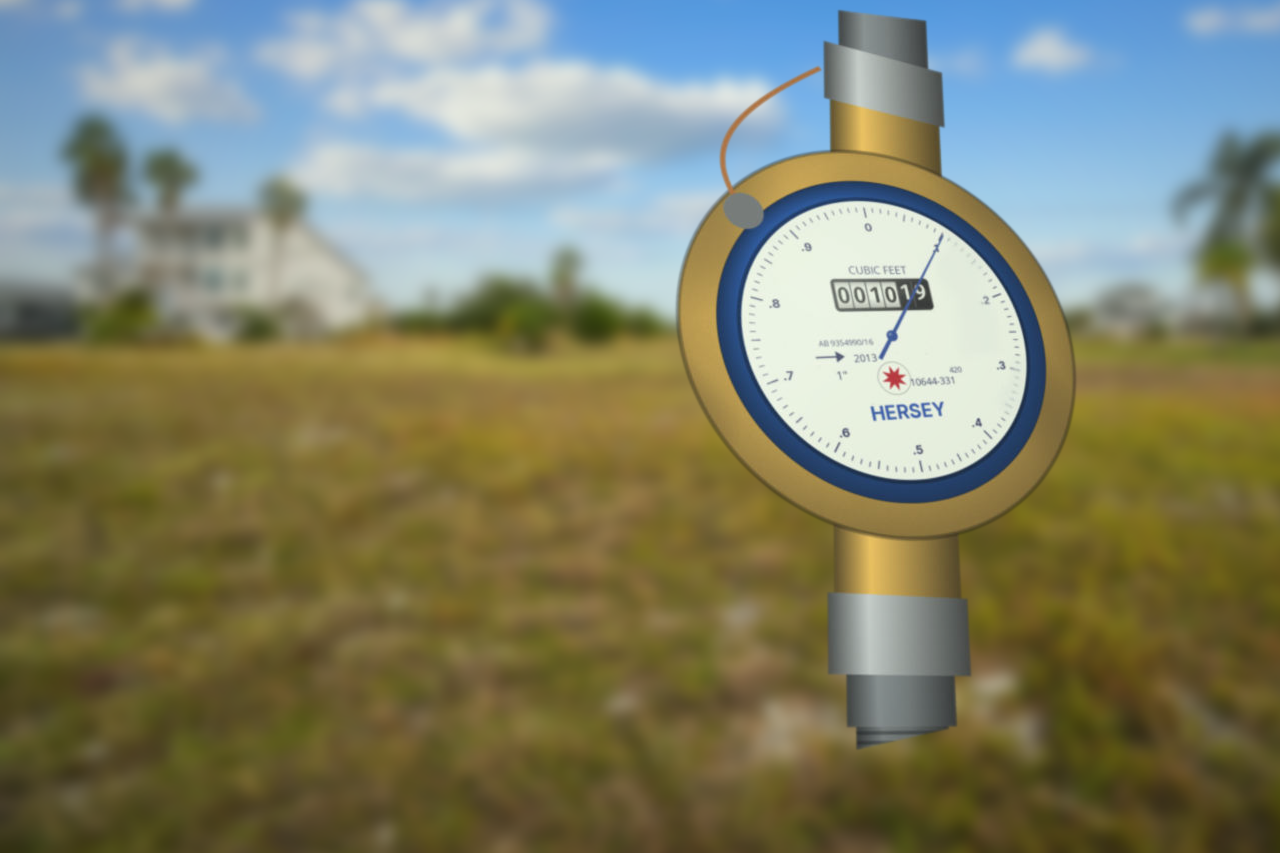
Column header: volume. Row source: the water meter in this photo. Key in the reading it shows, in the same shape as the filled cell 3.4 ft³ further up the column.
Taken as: 1019.10 ft³
